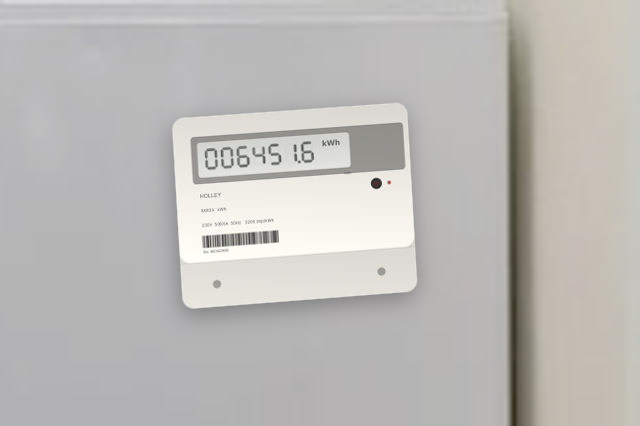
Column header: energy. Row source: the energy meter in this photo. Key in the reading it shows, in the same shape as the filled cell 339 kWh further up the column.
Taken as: 6451.6 kWh
